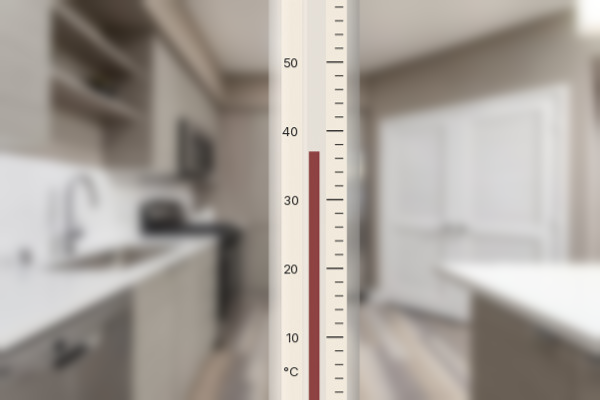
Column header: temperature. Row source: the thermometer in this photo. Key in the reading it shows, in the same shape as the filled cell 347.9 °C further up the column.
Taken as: 37 °C
